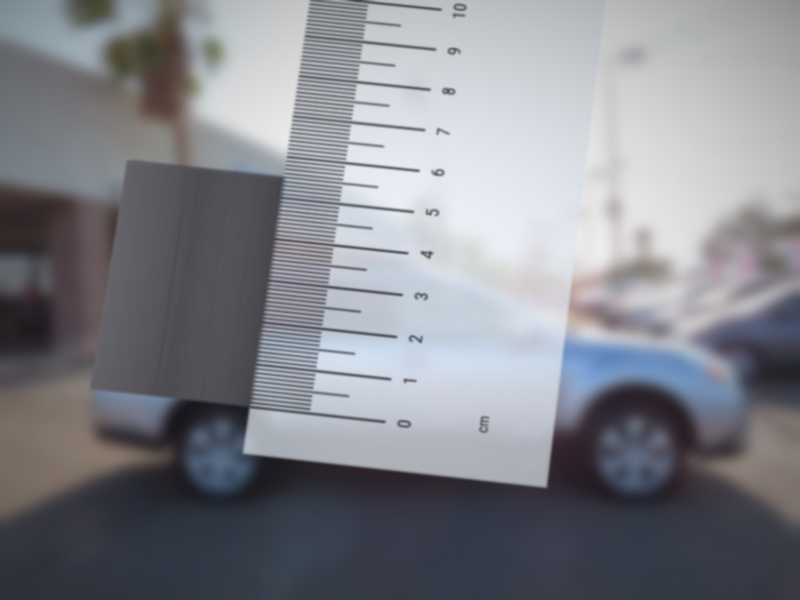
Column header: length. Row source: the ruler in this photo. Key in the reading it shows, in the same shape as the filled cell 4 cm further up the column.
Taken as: 5.5 cm
